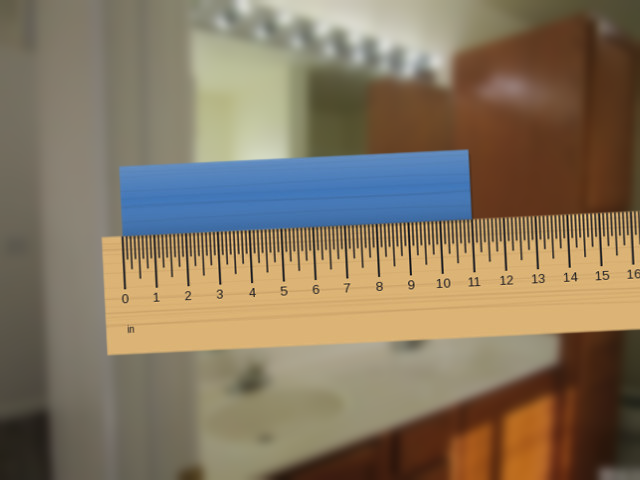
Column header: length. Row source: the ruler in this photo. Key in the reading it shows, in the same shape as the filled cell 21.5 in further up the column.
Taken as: 11 in
